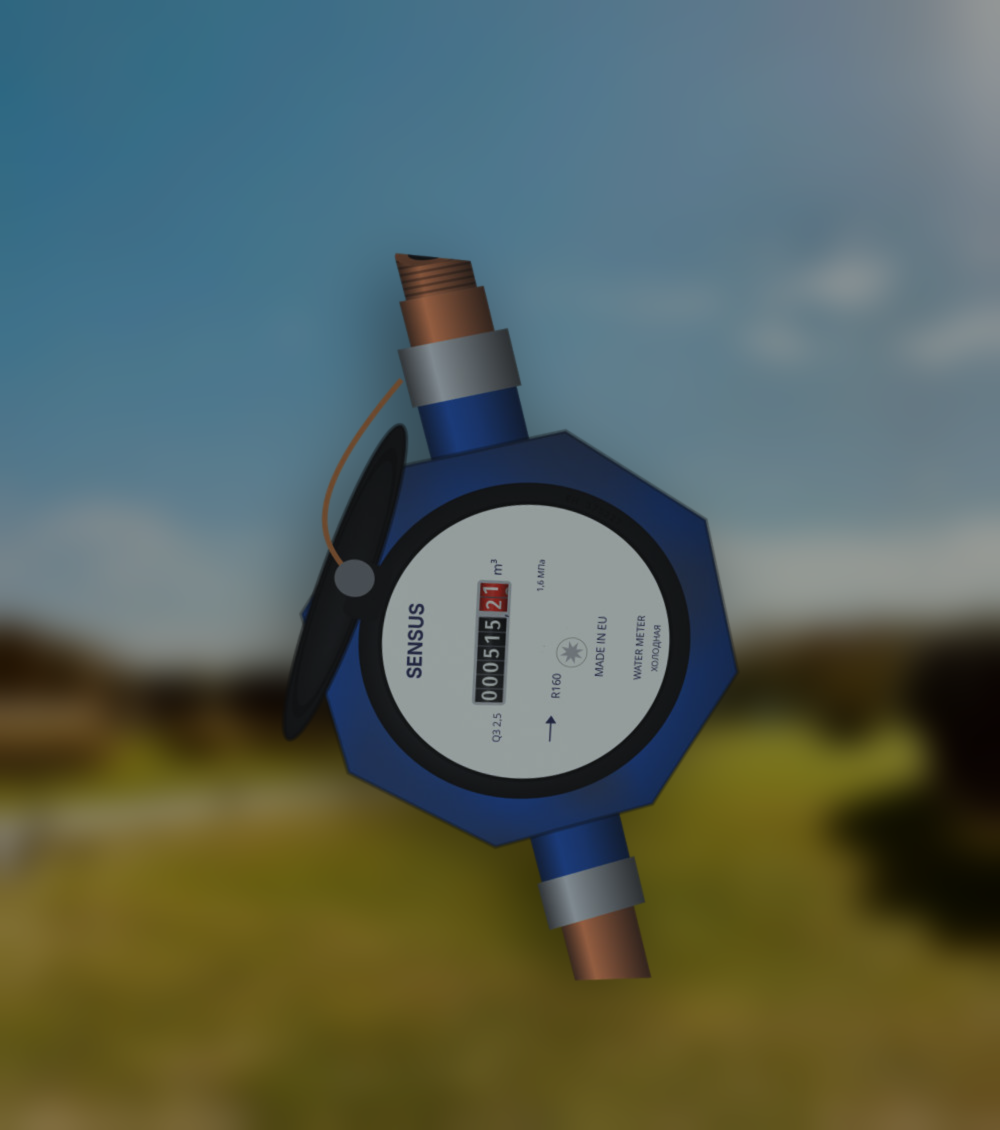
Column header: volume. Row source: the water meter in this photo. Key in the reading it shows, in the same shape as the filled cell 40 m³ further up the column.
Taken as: 515.21 m³
